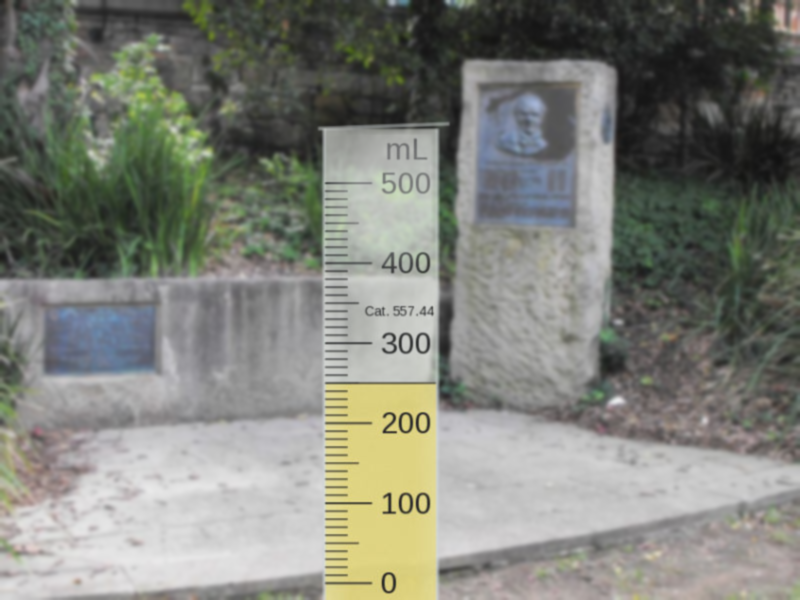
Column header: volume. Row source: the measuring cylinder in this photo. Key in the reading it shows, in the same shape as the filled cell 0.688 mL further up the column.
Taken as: 250 mL
